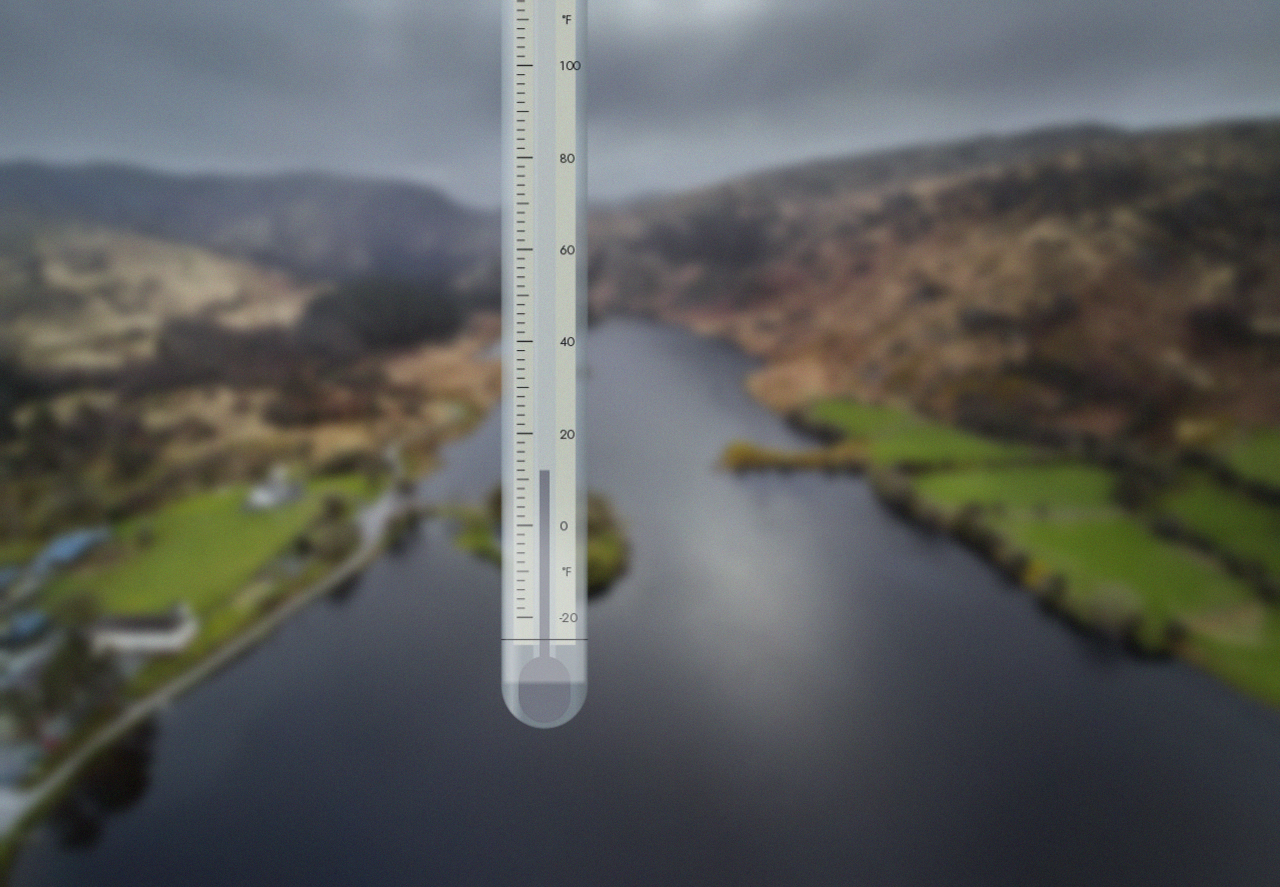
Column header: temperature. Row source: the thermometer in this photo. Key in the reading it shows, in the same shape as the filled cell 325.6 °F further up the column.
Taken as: 12 °F
